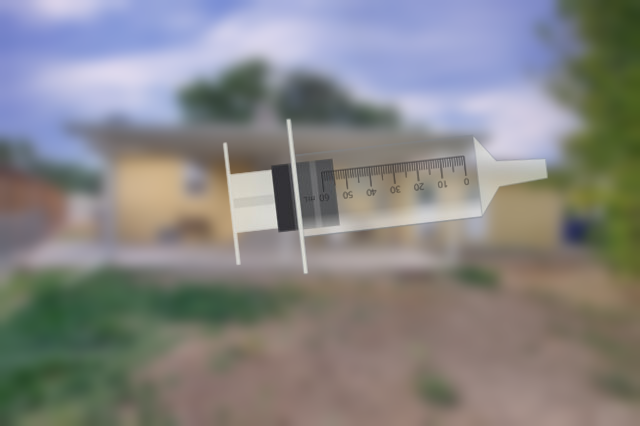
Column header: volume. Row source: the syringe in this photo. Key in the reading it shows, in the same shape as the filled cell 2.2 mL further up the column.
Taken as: 55 mL
